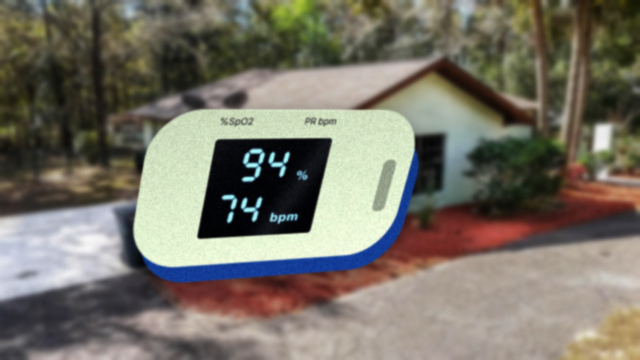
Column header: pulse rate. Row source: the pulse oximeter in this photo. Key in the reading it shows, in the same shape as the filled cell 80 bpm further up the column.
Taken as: 74 bpm
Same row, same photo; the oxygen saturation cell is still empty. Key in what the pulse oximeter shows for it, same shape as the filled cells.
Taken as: 94 %
